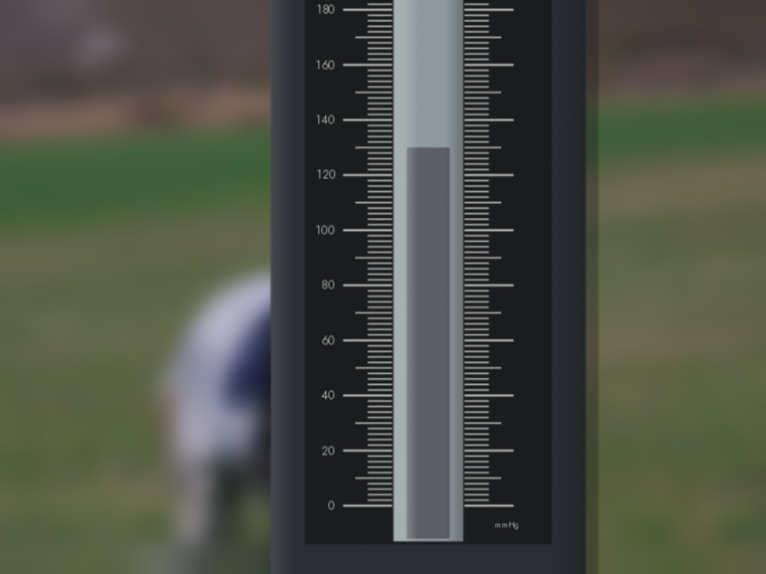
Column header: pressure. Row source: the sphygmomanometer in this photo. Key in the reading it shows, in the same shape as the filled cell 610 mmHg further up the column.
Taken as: 130 mmHg
